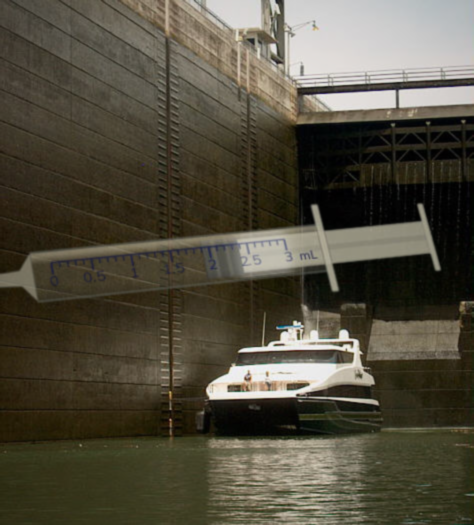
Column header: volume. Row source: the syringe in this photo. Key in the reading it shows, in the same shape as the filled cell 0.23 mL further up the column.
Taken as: 1.9 mL
